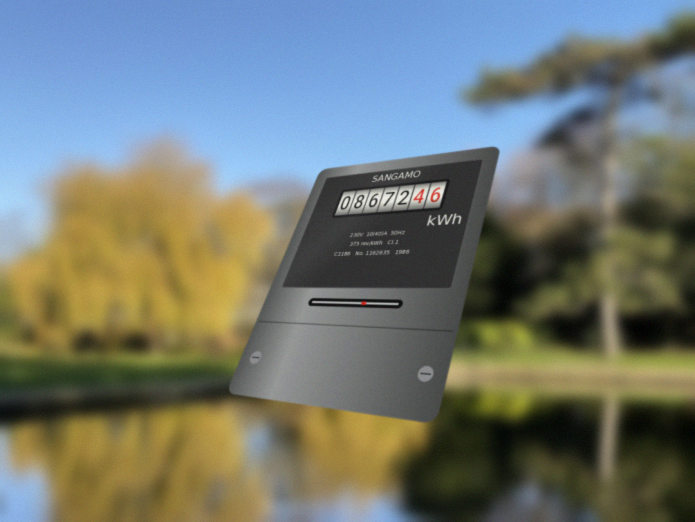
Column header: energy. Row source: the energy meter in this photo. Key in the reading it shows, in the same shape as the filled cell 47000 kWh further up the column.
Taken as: 8672.46 kWh
